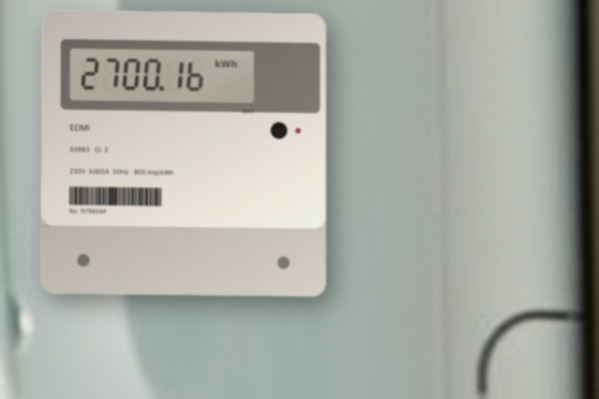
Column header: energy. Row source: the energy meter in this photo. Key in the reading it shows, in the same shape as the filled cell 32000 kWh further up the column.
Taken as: 2700.16 kWh
